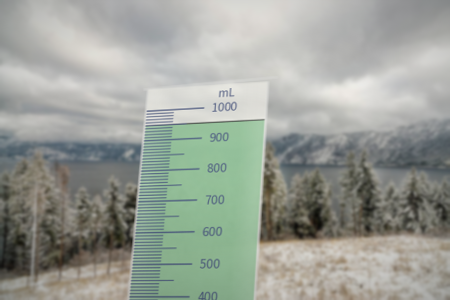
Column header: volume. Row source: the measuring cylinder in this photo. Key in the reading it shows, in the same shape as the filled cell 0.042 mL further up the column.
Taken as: 950 mL
